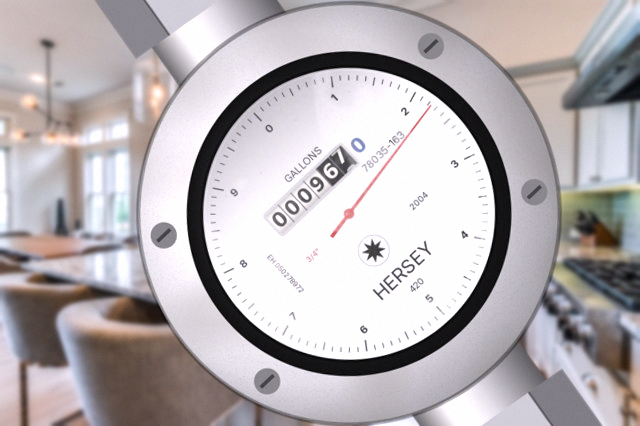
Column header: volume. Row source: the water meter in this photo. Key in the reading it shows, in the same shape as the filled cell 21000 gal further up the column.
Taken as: 9672.2 gal
